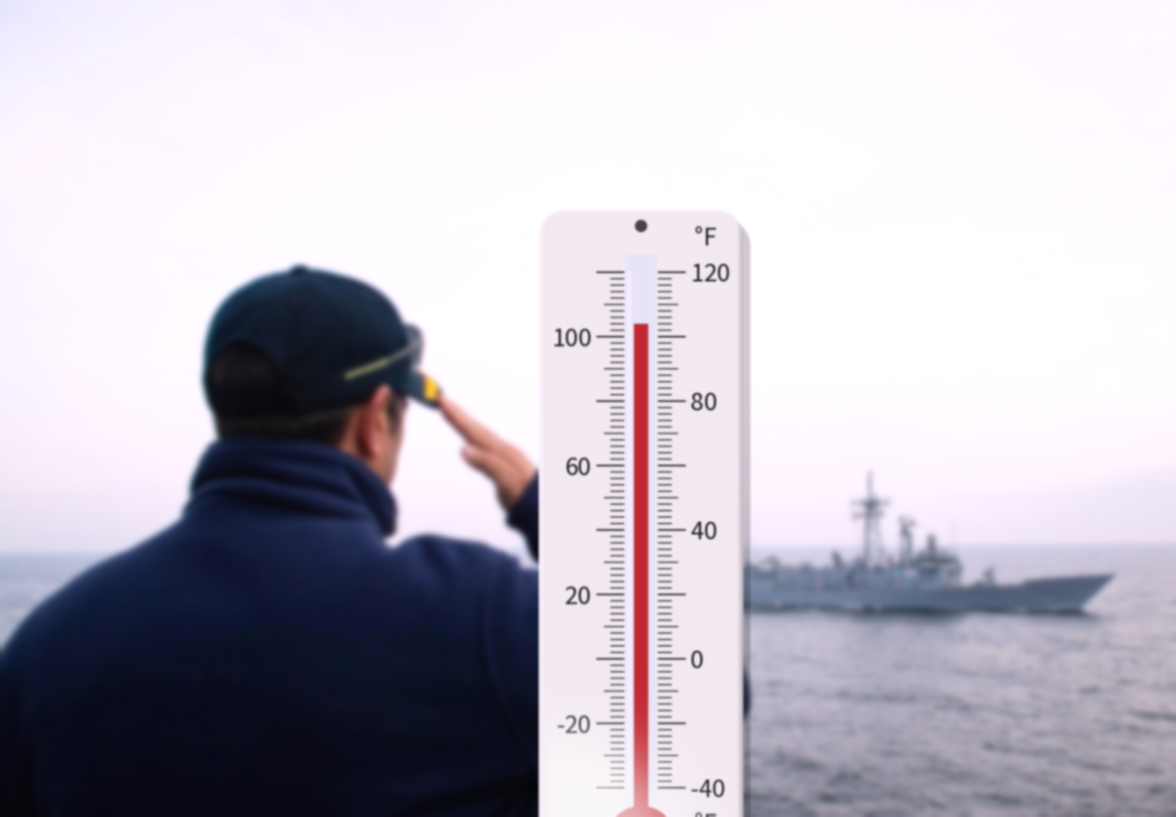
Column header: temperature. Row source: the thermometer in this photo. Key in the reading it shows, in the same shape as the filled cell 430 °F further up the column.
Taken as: 104 °F
